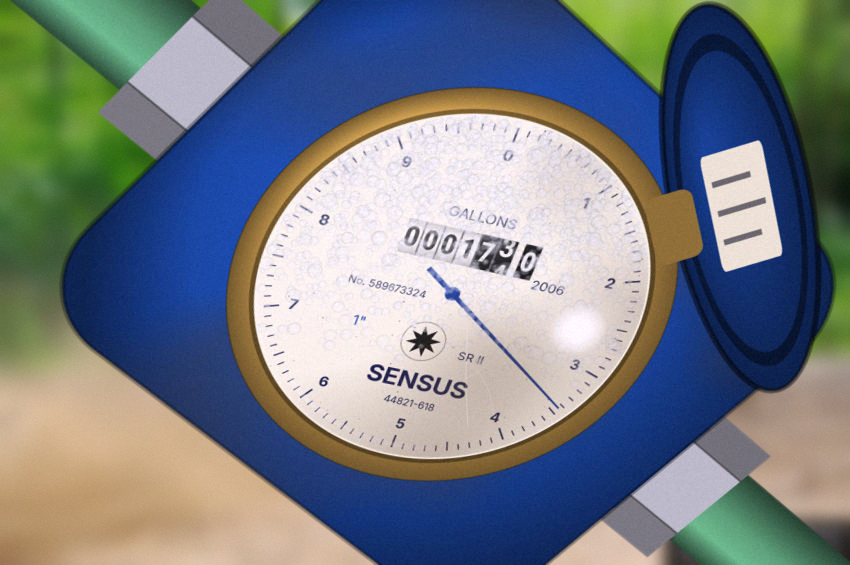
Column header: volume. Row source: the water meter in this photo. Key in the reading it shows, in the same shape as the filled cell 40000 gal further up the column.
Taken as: 1733.4 gal
